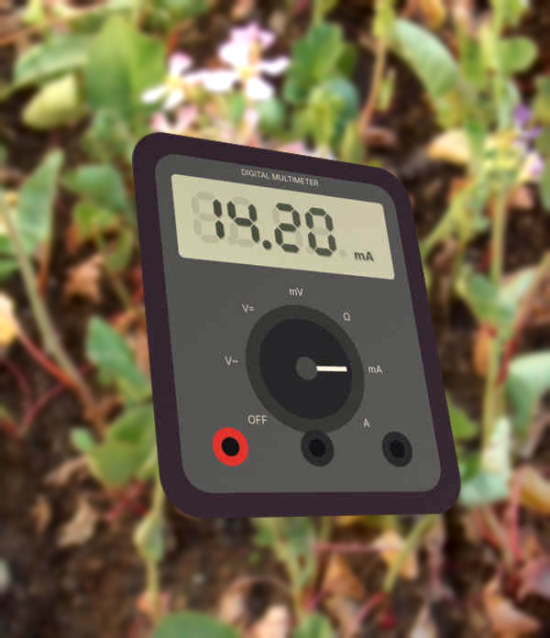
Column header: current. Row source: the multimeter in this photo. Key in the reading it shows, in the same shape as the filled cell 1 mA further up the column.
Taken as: 14.20 mA
